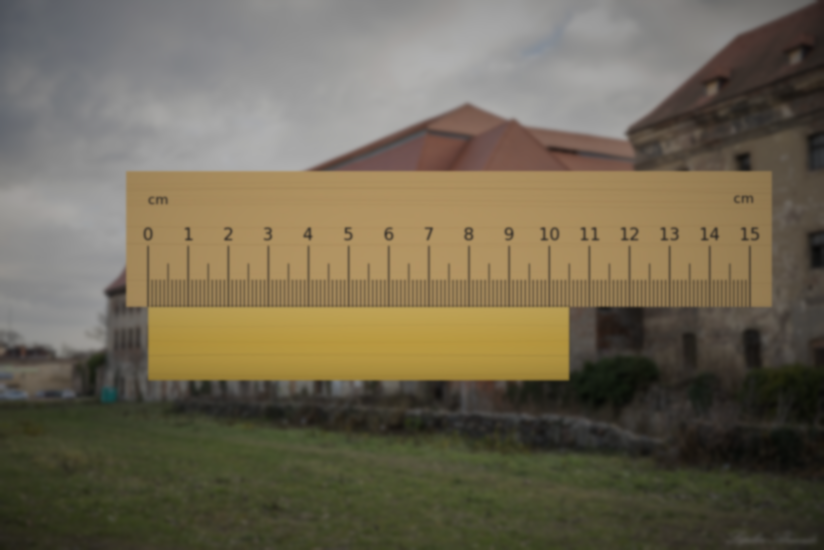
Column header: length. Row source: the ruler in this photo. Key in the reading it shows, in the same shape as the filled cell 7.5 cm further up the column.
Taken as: 10.5 cm
